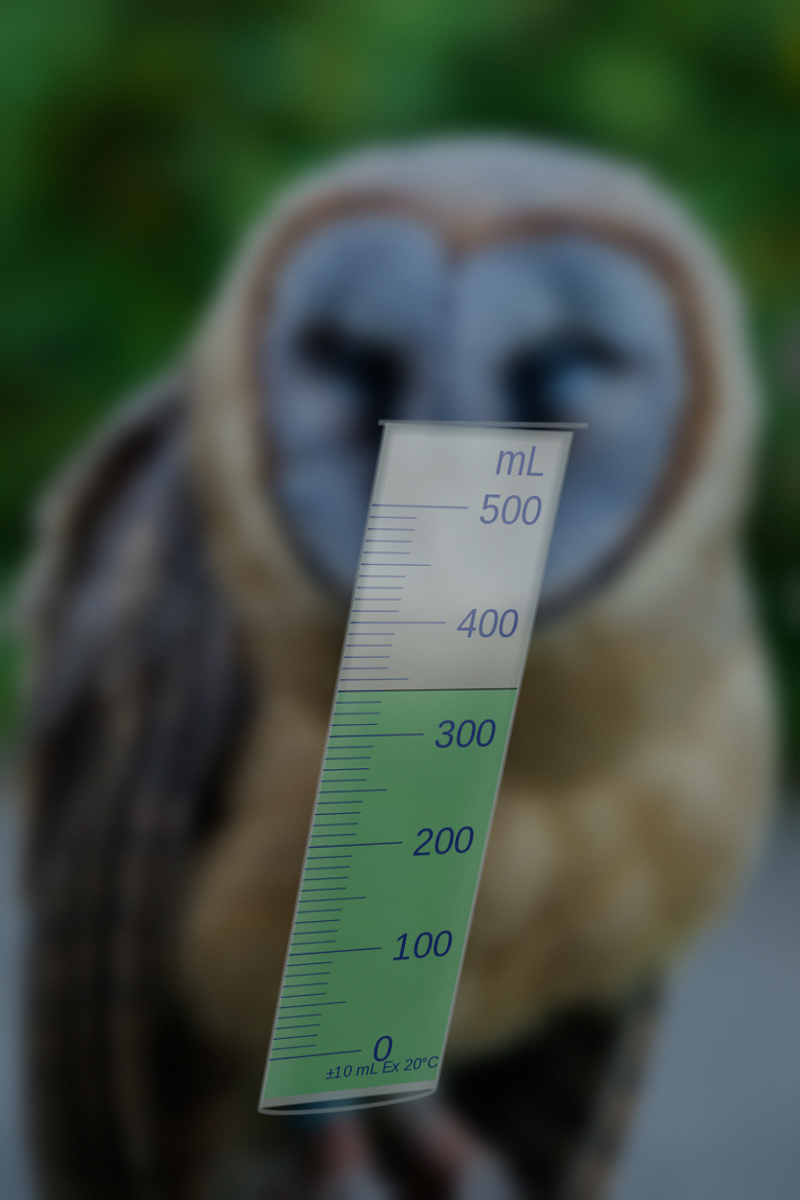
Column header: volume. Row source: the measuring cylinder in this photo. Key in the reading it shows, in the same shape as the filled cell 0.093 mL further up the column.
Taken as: 340 mL
